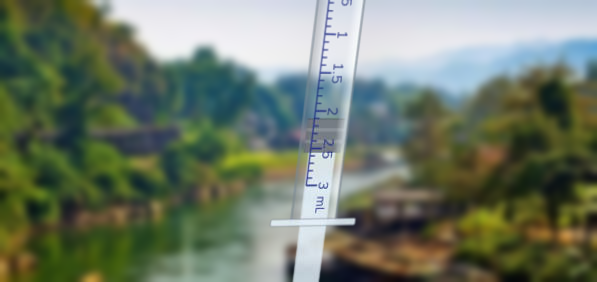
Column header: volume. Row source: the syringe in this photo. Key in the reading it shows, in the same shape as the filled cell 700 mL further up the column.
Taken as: 2.1 mL
